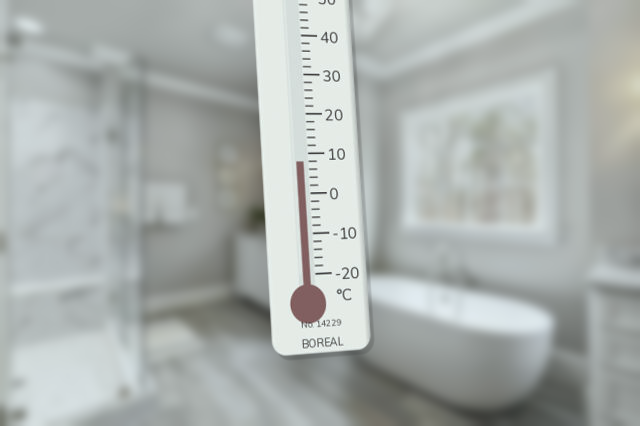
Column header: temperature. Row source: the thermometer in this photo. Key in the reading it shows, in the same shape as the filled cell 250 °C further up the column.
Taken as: 8 °C
